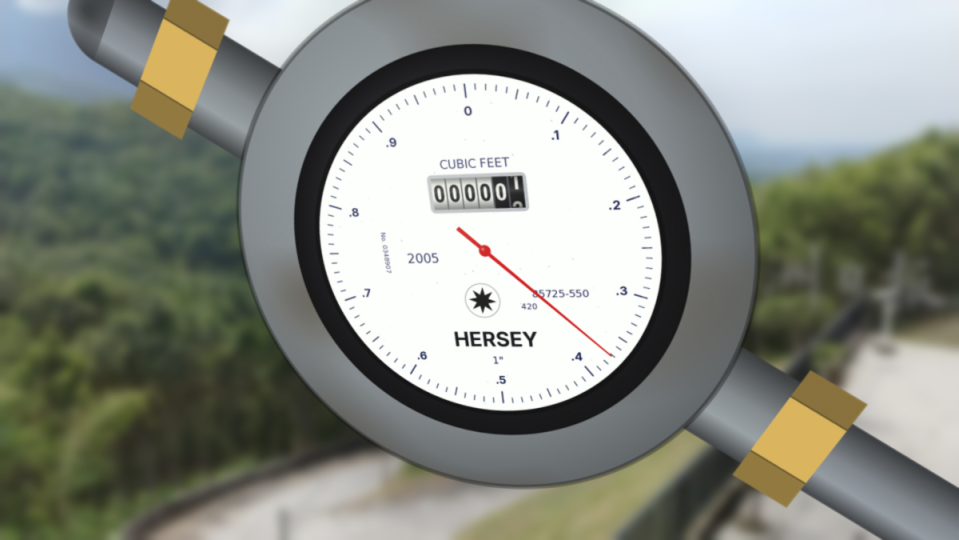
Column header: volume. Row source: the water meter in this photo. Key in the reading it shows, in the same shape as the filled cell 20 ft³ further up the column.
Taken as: 1.37 ft³
